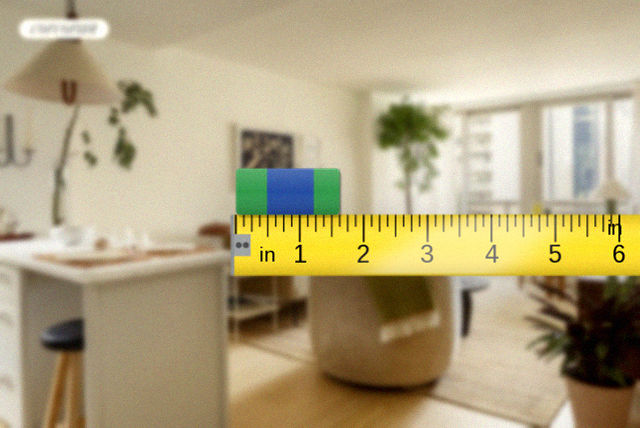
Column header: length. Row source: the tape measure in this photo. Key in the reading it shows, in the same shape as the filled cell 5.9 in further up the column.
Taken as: 1.625 in
